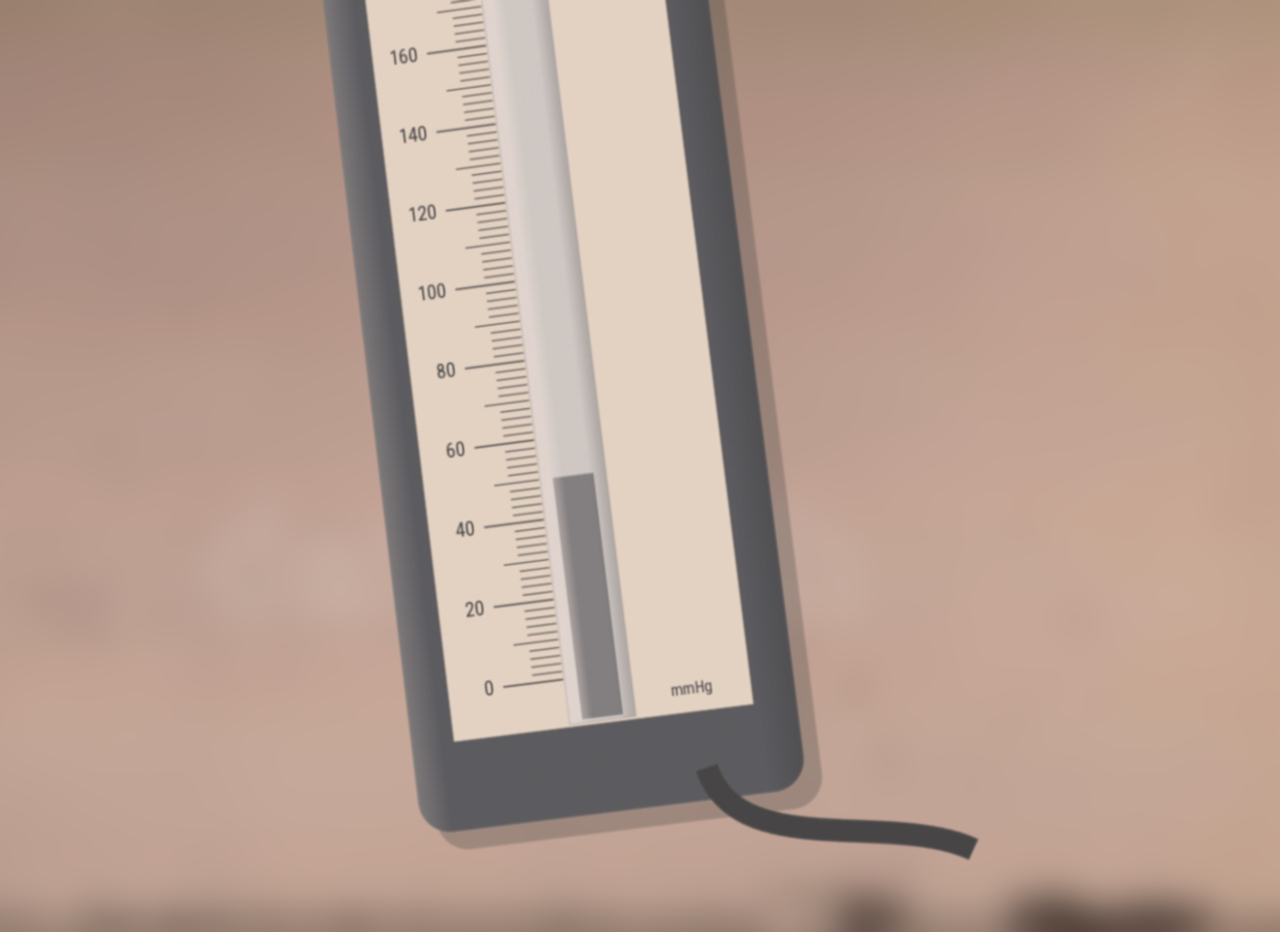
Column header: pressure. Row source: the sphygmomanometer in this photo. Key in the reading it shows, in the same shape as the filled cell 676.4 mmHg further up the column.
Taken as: 50 mmHg
